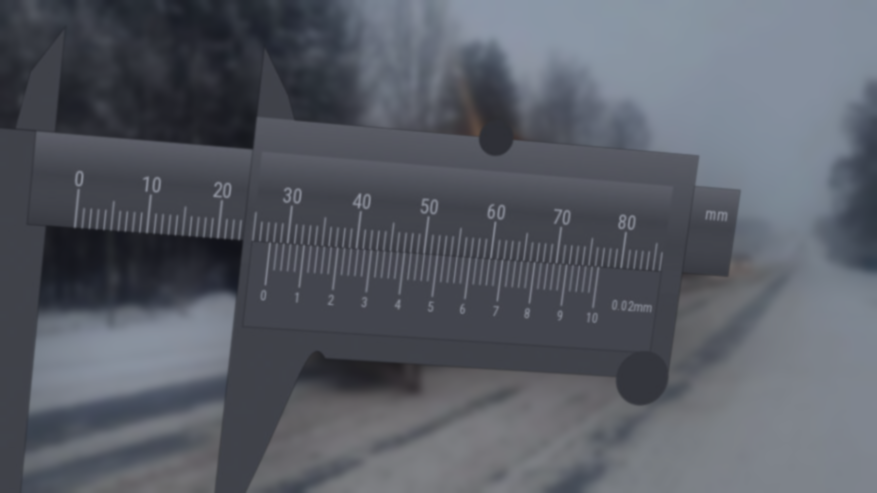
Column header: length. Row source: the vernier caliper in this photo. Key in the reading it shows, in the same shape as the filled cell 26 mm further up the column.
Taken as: 27.5 mm
